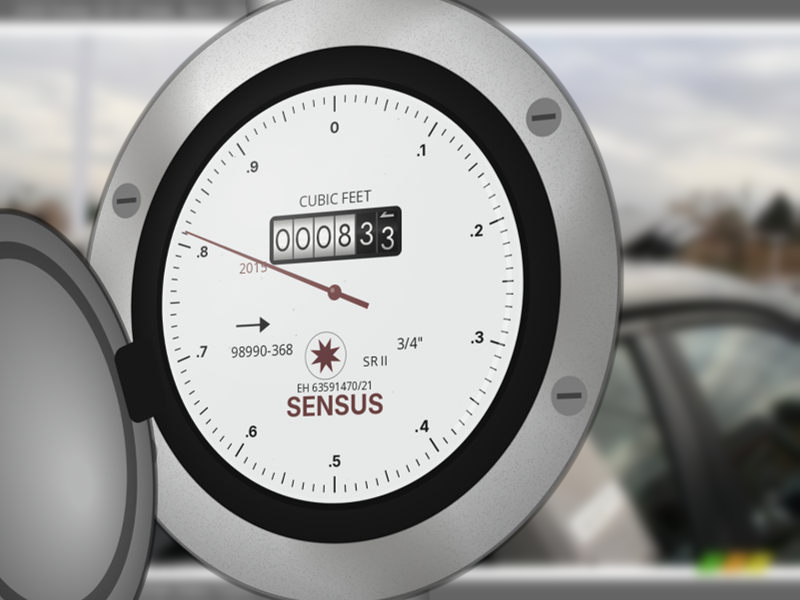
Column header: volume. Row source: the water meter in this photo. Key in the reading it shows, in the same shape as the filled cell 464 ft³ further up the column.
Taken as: 832.81 ft³
